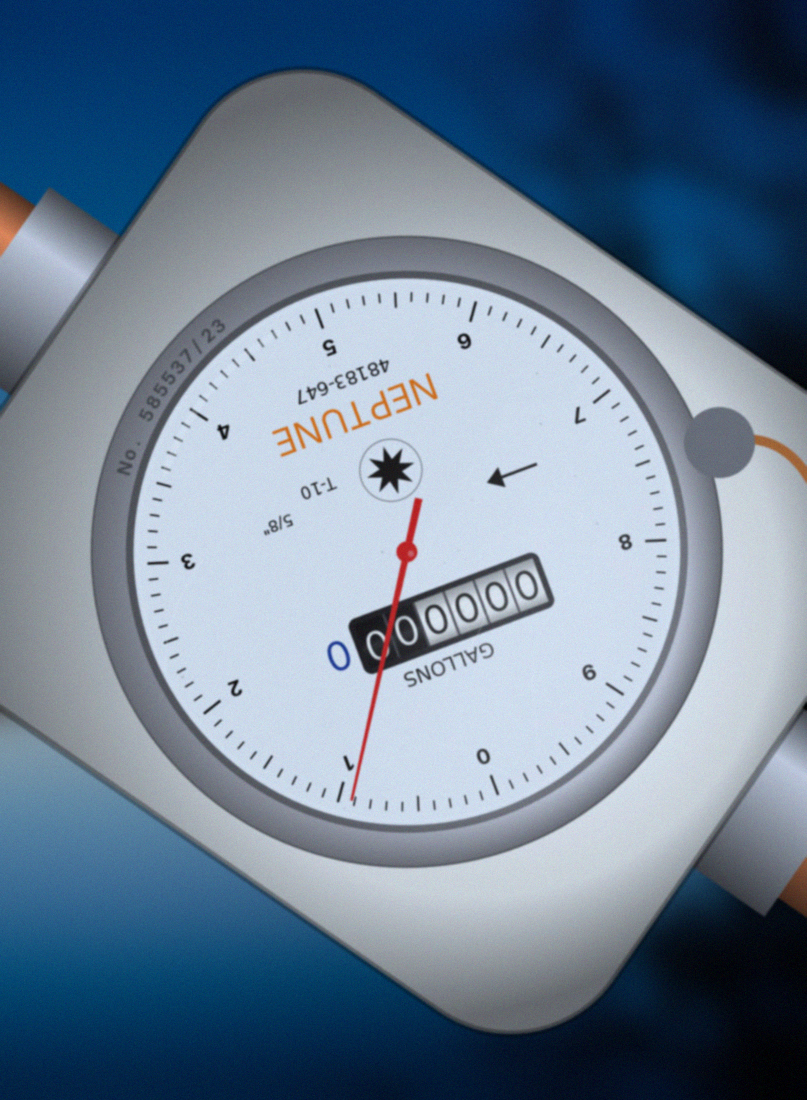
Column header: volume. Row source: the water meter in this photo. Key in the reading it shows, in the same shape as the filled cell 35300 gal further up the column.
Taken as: 0.9 gal
